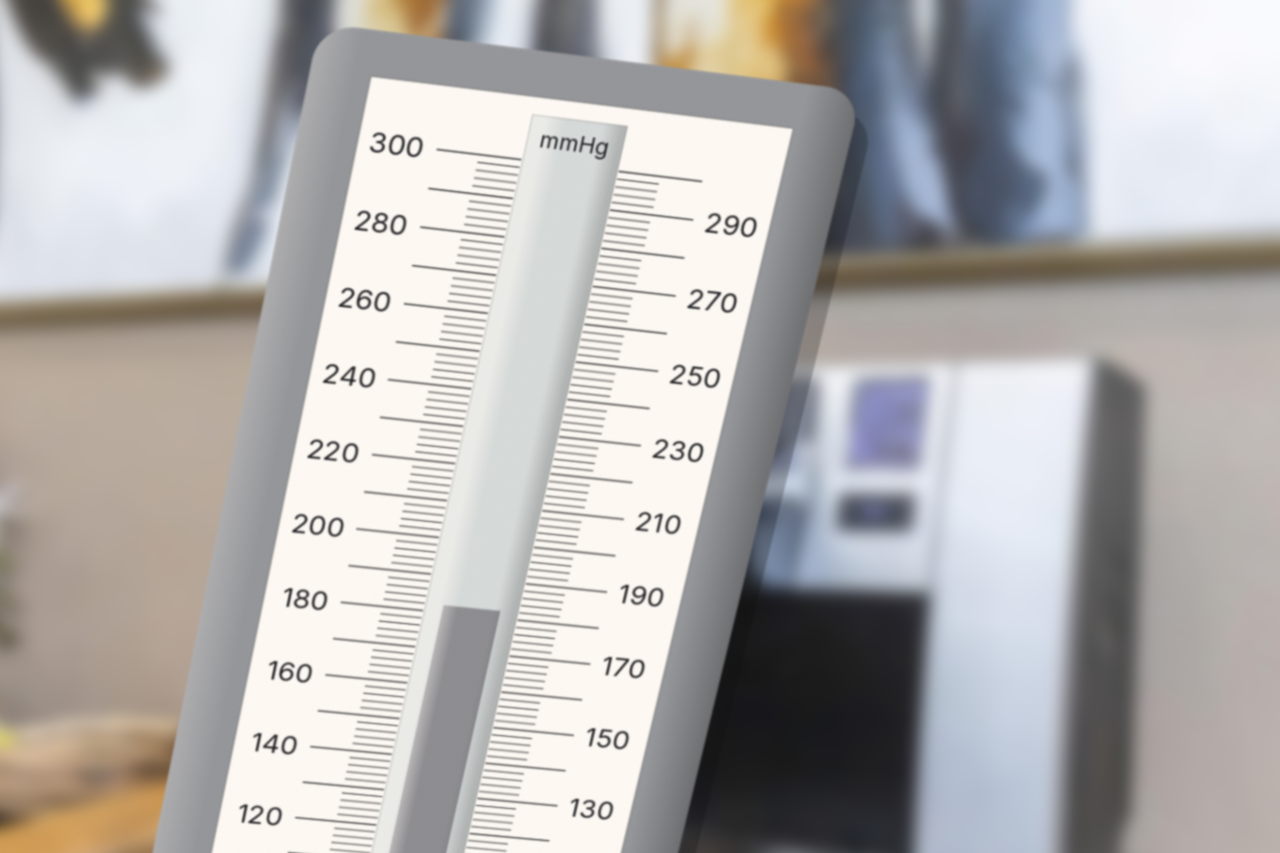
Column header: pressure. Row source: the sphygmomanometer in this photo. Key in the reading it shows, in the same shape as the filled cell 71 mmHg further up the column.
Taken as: 182 mmHg
